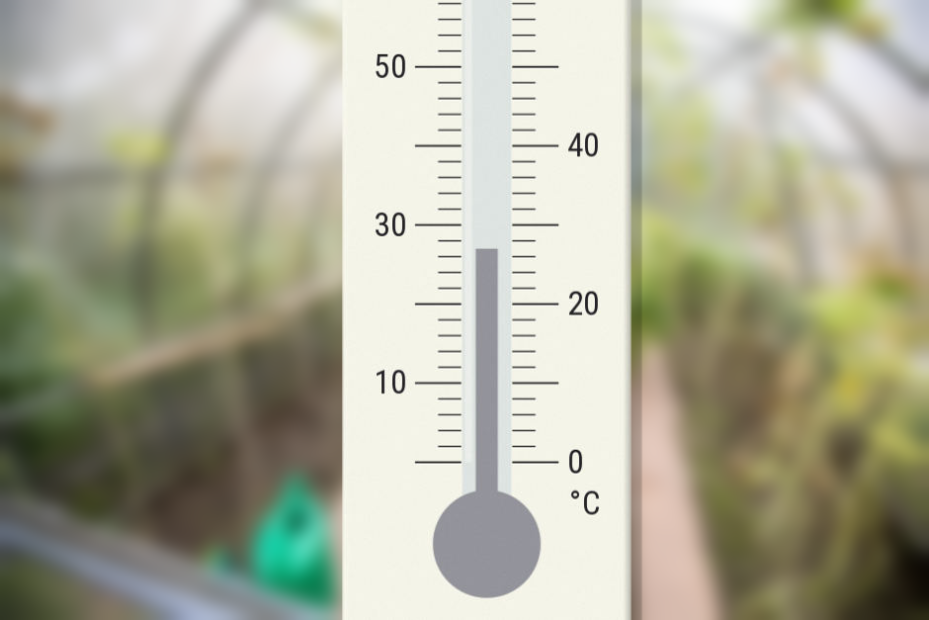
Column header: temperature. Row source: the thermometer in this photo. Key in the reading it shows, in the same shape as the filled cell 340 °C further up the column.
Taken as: 27 °C
